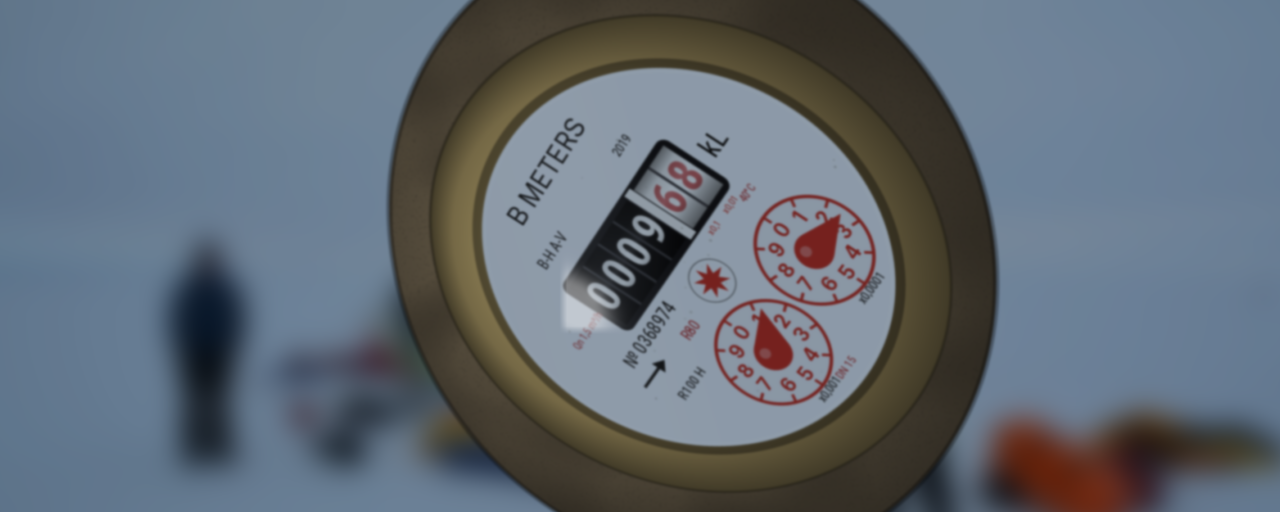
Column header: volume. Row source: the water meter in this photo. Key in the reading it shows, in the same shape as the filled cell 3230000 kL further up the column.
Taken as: 9.6812 kL
